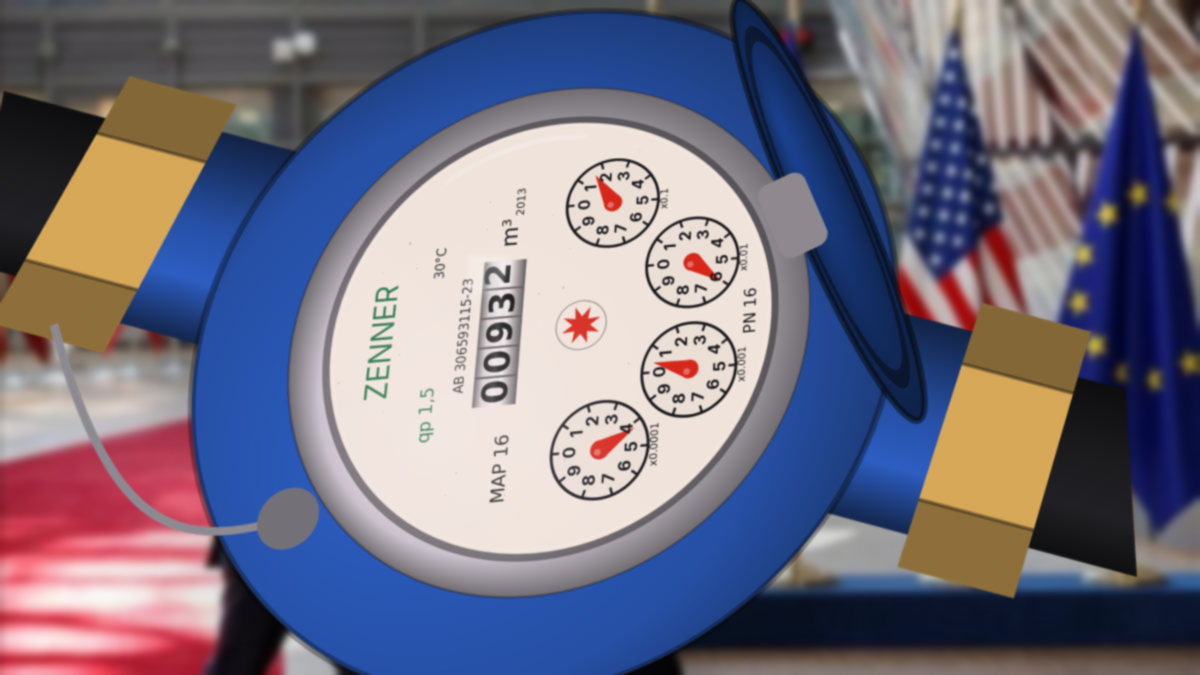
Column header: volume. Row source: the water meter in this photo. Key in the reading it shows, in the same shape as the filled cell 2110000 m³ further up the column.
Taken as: 932.1604 m³
